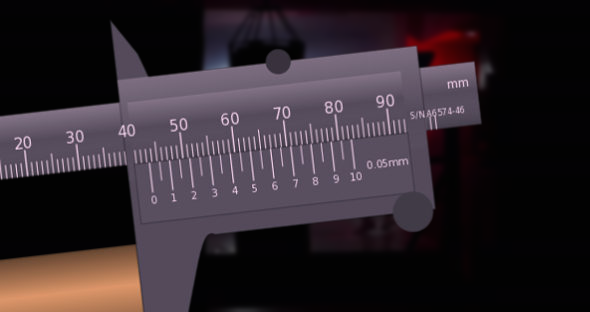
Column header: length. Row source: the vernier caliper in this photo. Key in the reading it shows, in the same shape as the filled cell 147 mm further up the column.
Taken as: 43.5 mm
